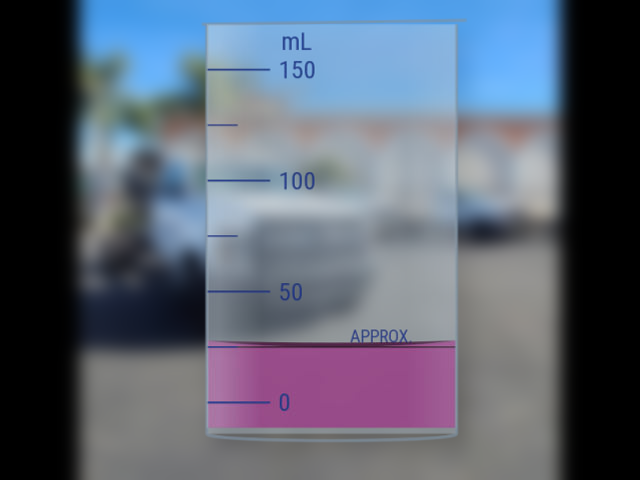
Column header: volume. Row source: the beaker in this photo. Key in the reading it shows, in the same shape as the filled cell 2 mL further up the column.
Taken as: 25 mL
